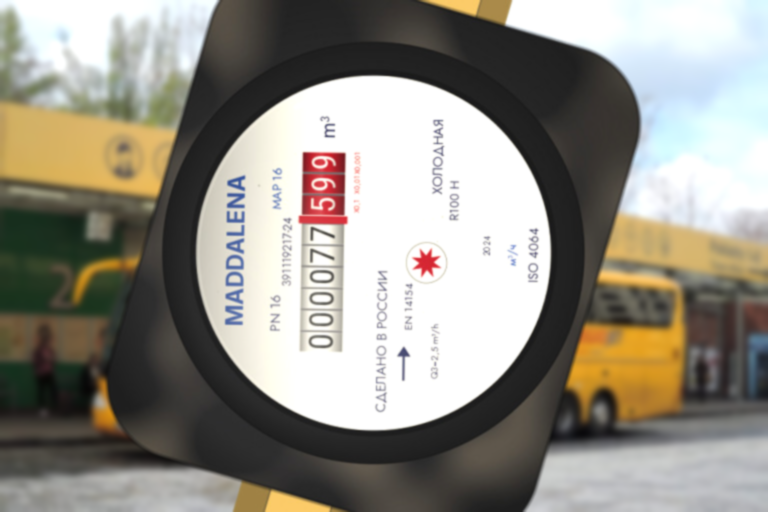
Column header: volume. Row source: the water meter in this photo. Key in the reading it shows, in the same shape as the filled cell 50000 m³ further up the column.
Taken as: 77.599 m³
